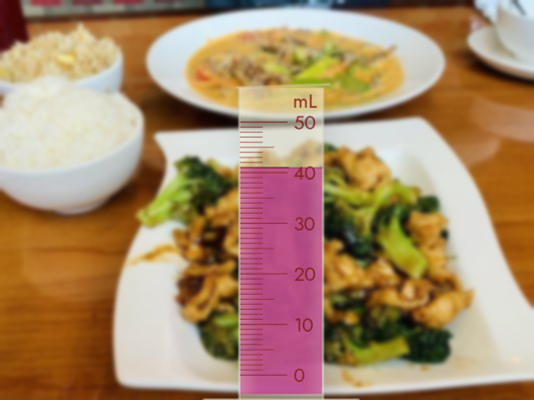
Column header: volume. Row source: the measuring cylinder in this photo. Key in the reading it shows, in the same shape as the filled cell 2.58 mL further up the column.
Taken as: 41 mL
